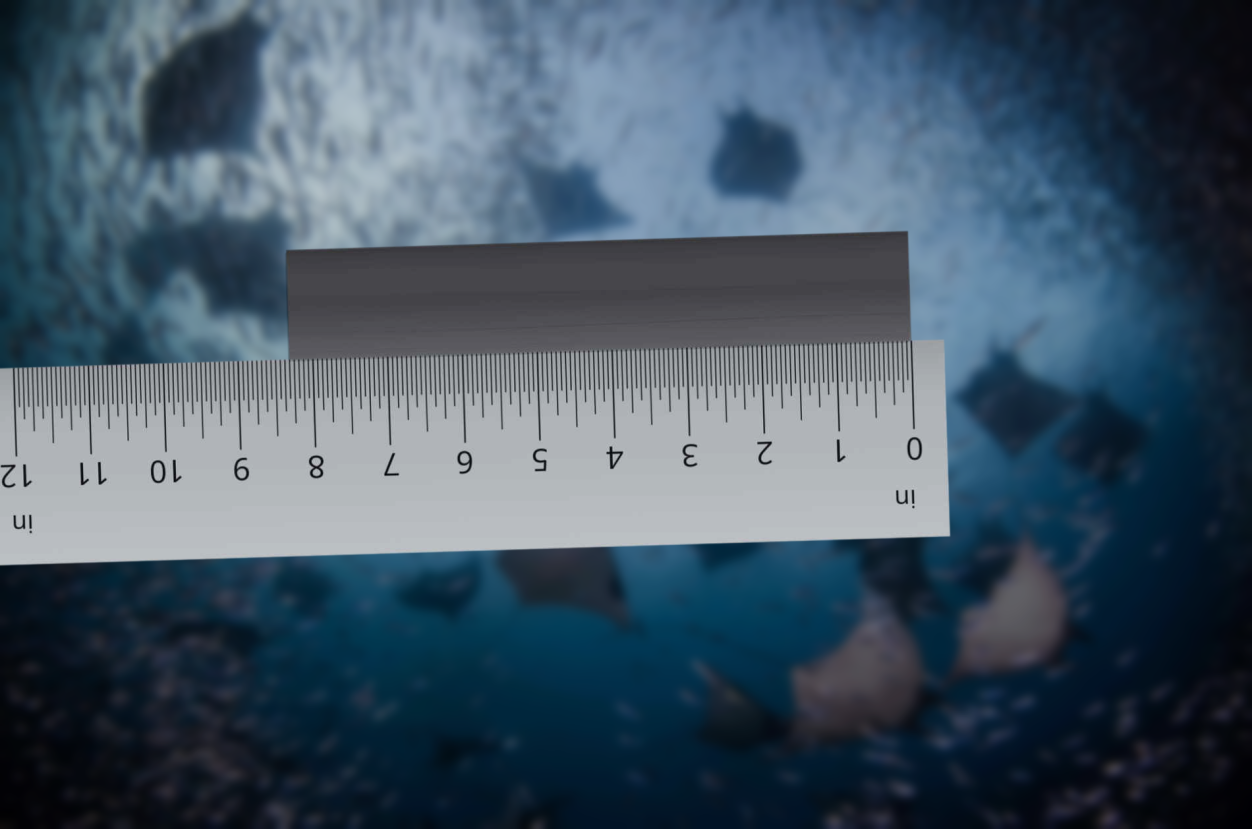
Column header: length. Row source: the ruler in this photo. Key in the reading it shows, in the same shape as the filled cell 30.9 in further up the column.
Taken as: 8.3125 in
